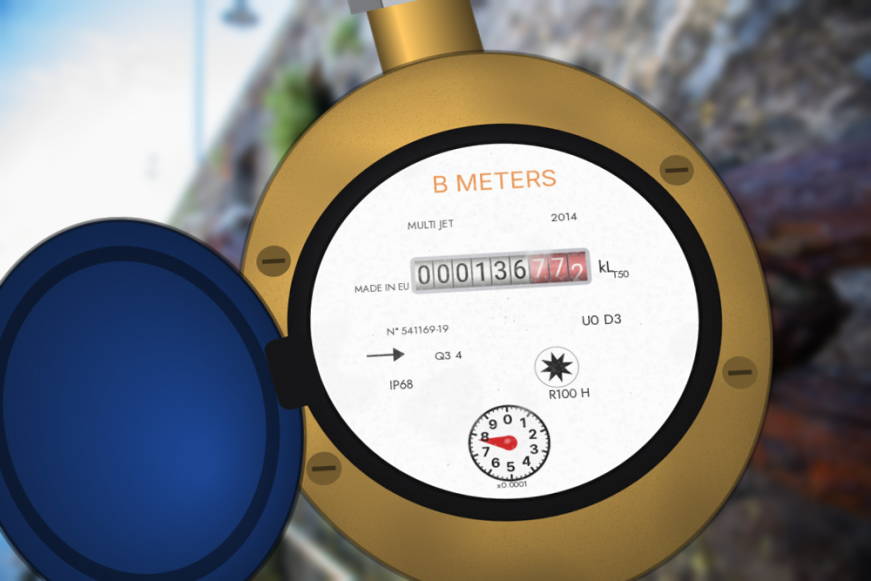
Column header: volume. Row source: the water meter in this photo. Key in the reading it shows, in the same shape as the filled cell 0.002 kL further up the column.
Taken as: 136.7717 kL
